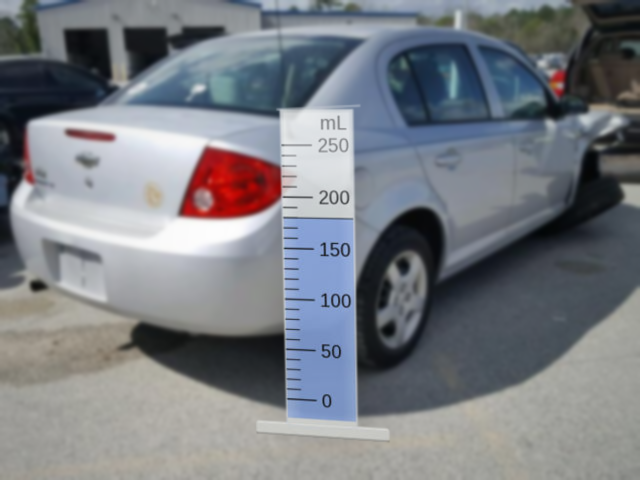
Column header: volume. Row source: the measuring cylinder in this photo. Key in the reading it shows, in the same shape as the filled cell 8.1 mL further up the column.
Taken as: 180 mL
